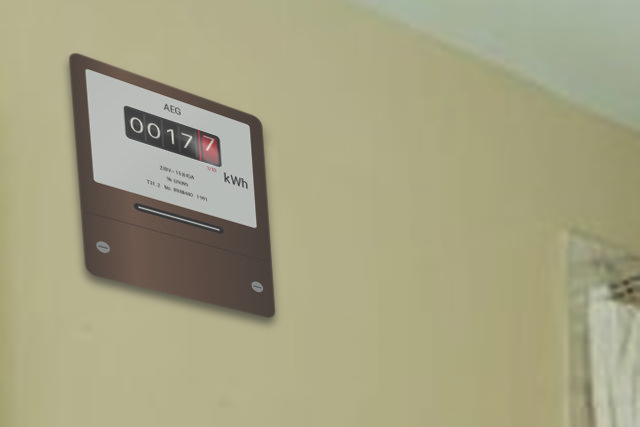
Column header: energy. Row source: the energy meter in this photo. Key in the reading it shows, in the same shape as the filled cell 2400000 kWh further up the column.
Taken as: 17.7 kWh
